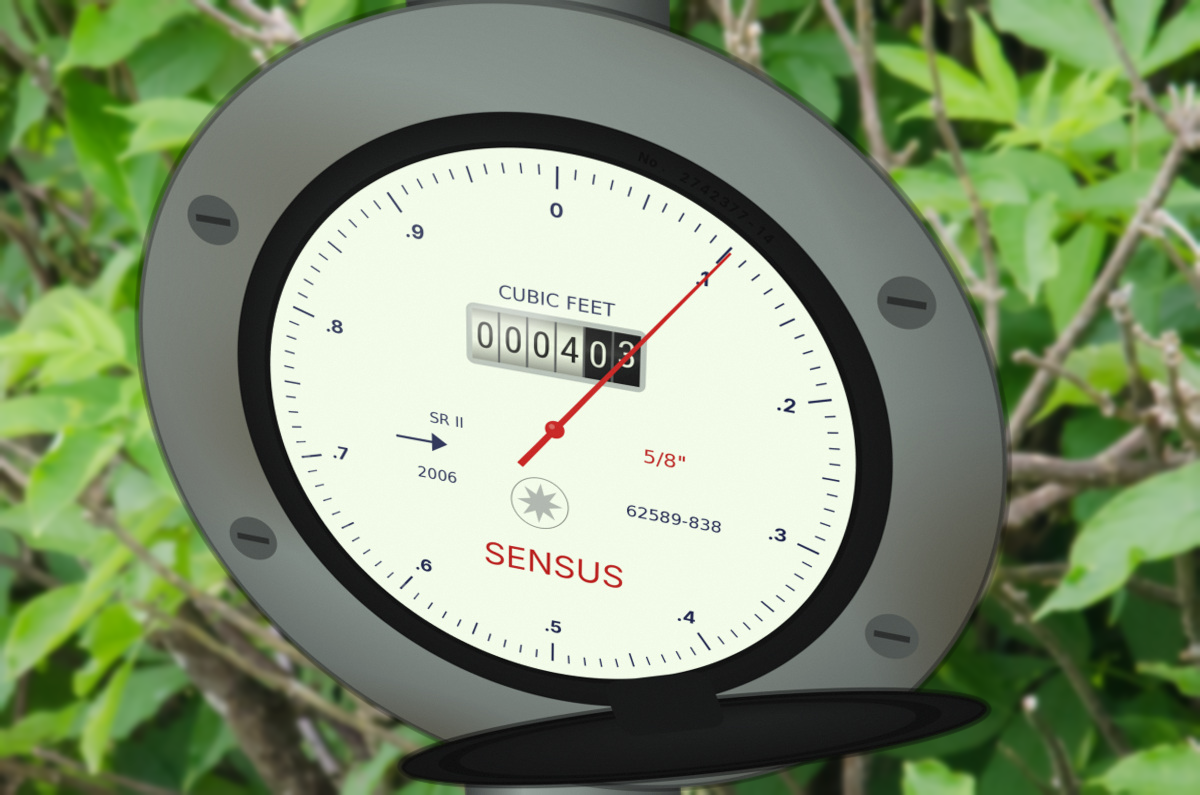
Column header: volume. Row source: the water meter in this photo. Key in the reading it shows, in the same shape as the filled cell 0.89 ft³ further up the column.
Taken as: 403.10 ft³
